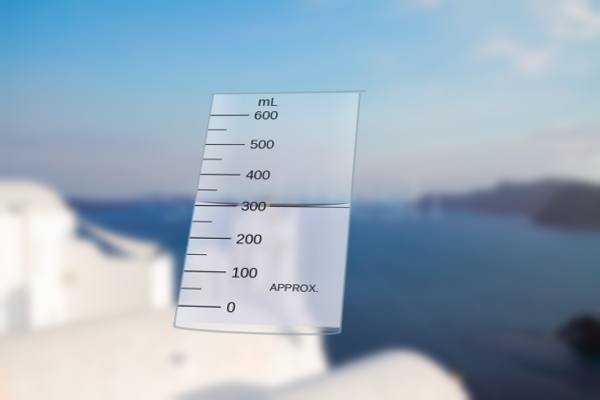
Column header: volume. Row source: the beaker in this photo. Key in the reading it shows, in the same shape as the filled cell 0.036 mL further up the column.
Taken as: 300 mL
